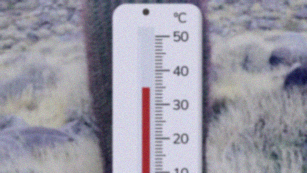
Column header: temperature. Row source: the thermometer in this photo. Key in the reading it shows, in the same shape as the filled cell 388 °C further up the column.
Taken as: 35 °C
